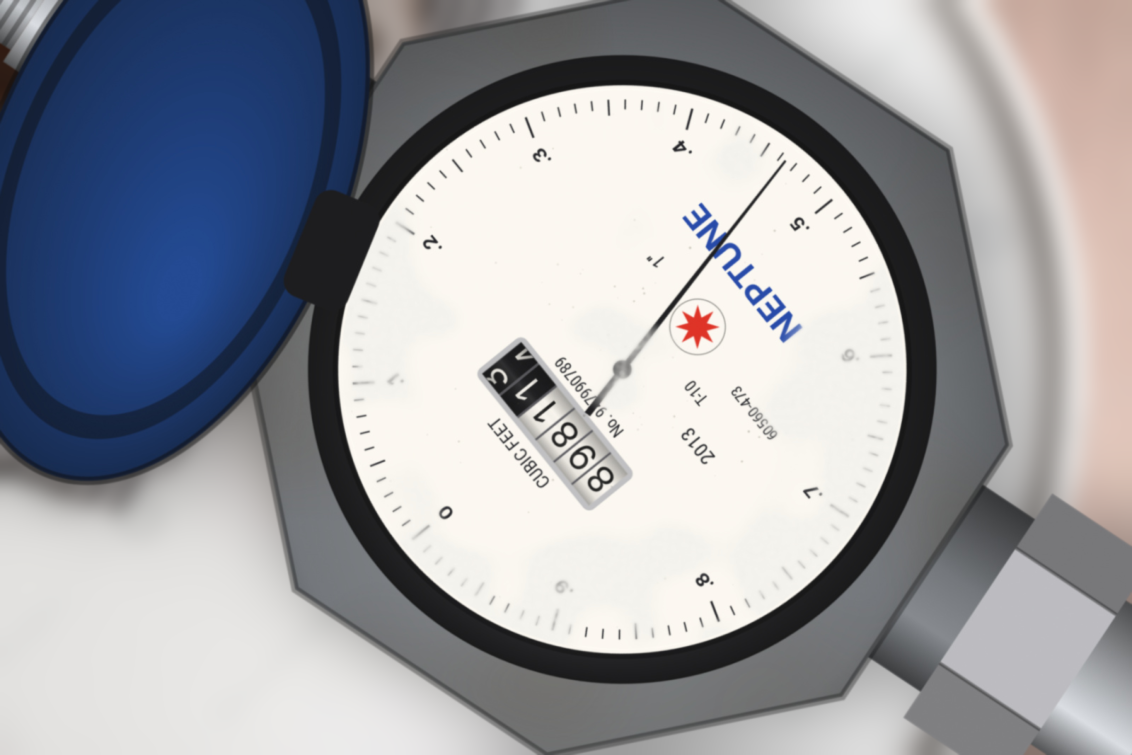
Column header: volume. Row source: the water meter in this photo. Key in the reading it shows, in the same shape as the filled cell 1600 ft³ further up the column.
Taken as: 898113.46 ft³
